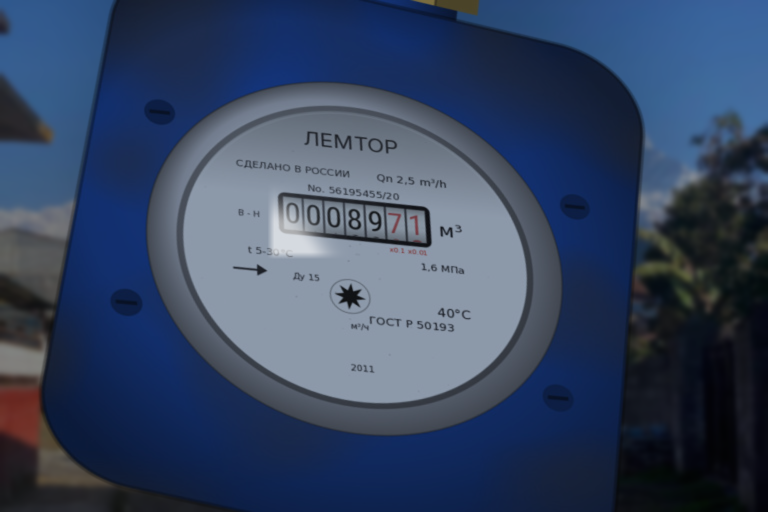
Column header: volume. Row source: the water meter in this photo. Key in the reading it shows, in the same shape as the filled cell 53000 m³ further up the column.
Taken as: 89.71 m³
